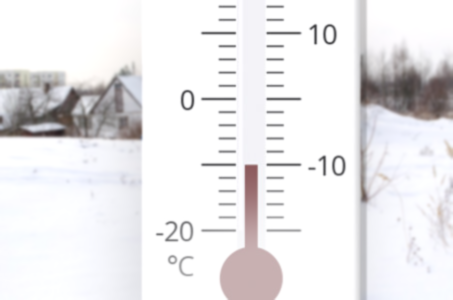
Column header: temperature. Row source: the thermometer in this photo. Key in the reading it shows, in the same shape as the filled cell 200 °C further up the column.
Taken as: -10 °C
